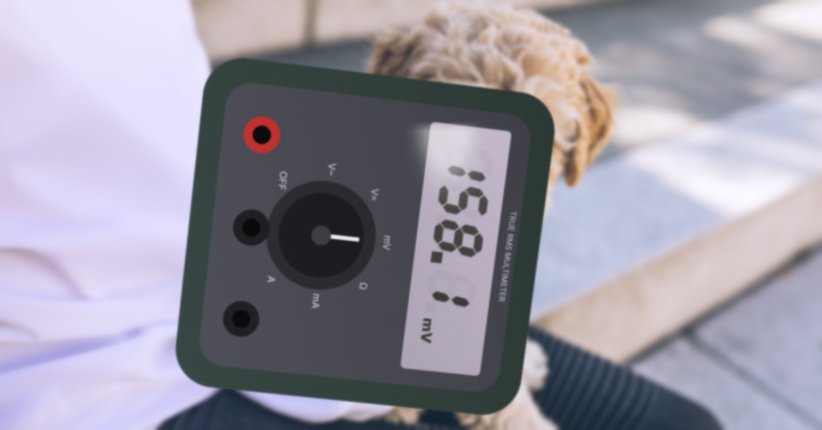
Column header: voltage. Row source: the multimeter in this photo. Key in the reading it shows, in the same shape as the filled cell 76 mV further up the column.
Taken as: 158.1 mV
